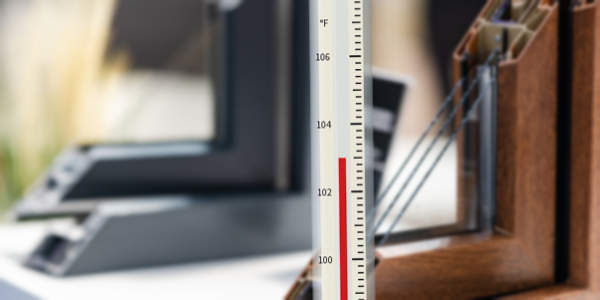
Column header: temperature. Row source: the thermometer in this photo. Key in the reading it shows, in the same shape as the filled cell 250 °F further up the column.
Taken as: 103 °F
